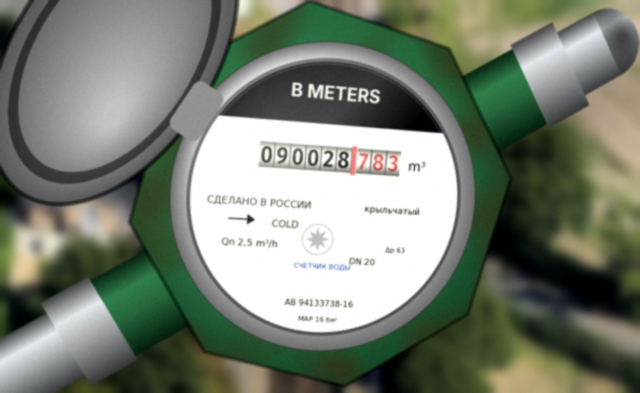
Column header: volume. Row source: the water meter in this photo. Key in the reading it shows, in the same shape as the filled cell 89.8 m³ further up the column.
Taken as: 90028.783 m³
